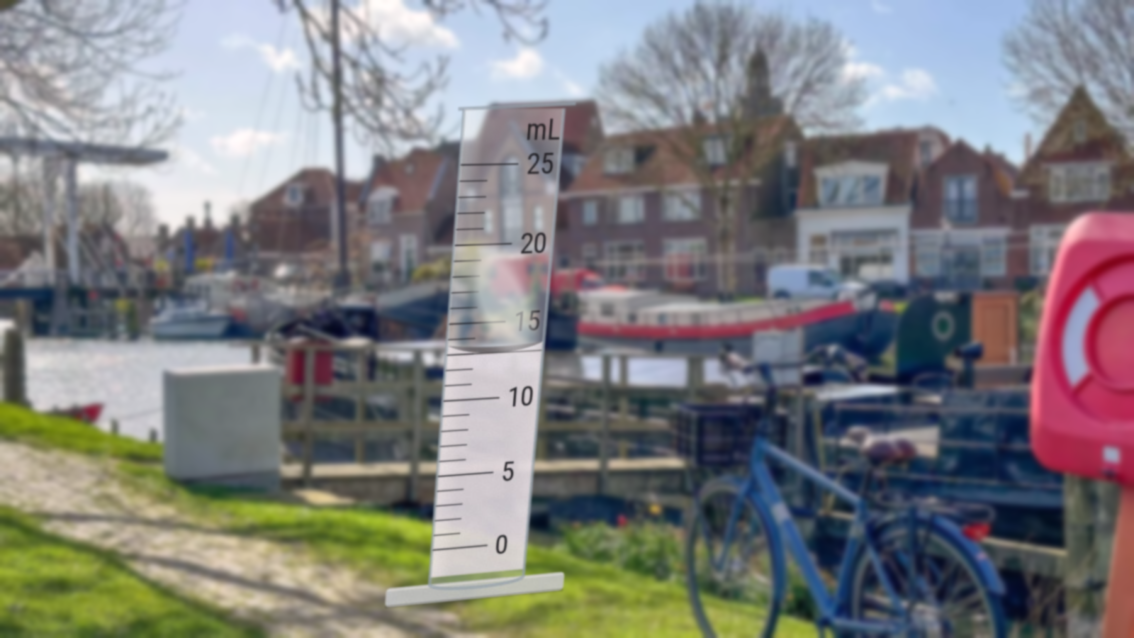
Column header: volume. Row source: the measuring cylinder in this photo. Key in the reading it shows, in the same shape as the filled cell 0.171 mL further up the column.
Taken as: 13 mL
